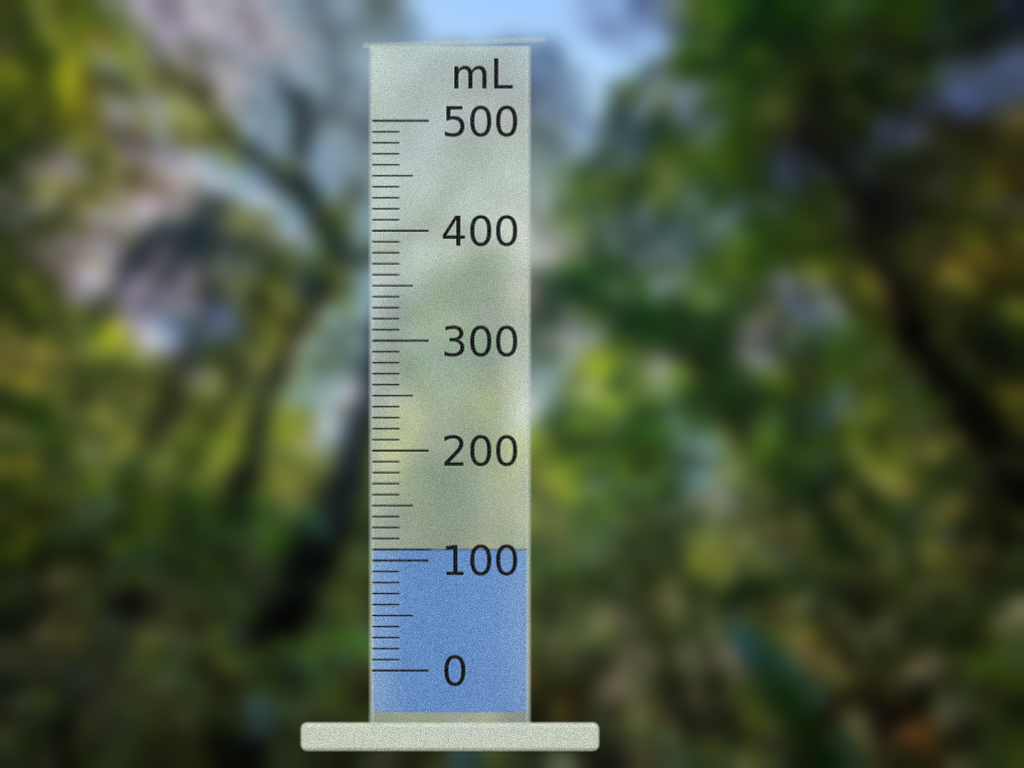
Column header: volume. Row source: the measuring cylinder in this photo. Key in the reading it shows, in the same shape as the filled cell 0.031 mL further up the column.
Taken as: 110 mL
